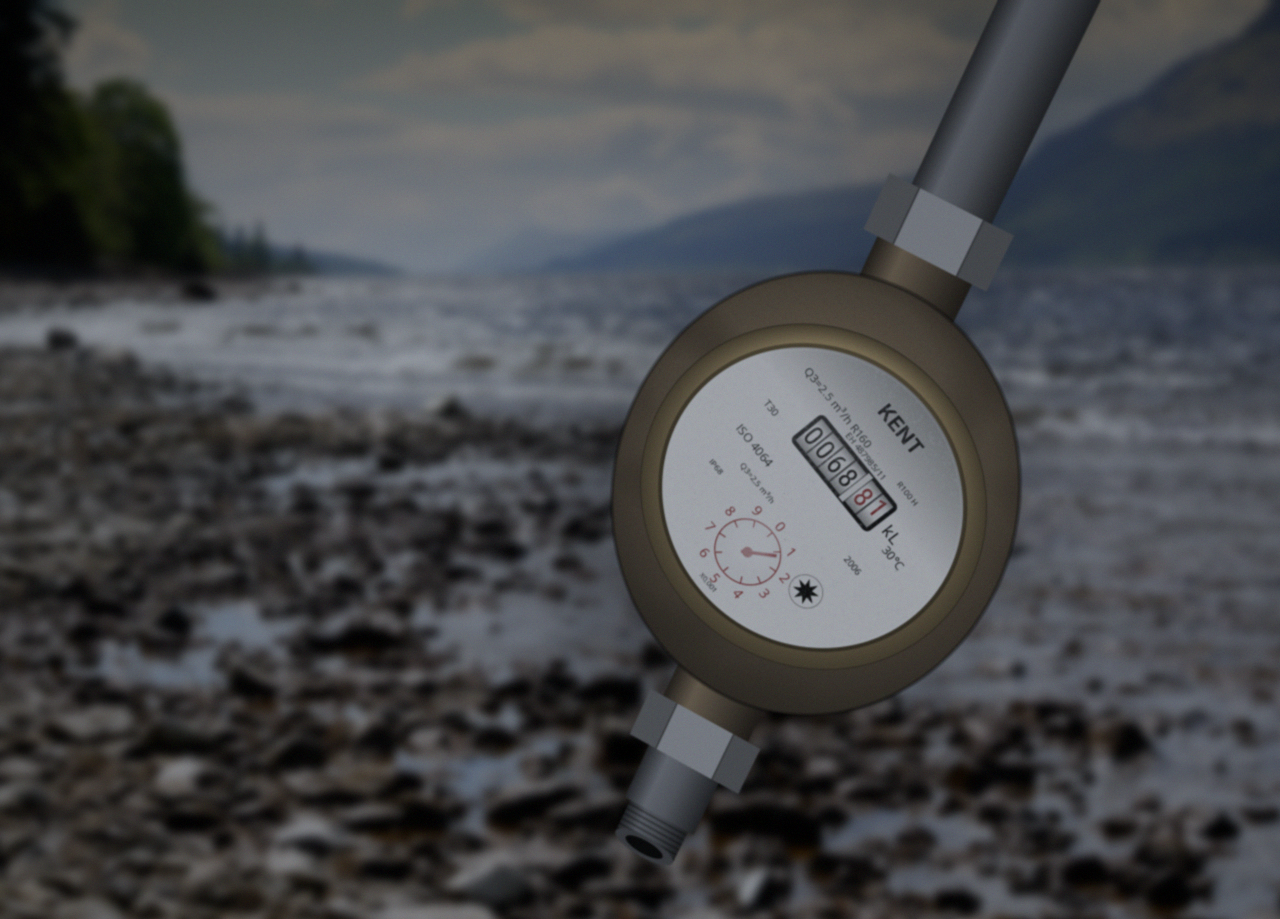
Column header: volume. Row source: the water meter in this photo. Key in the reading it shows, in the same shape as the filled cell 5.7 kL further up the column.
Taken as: 68.811 kL
